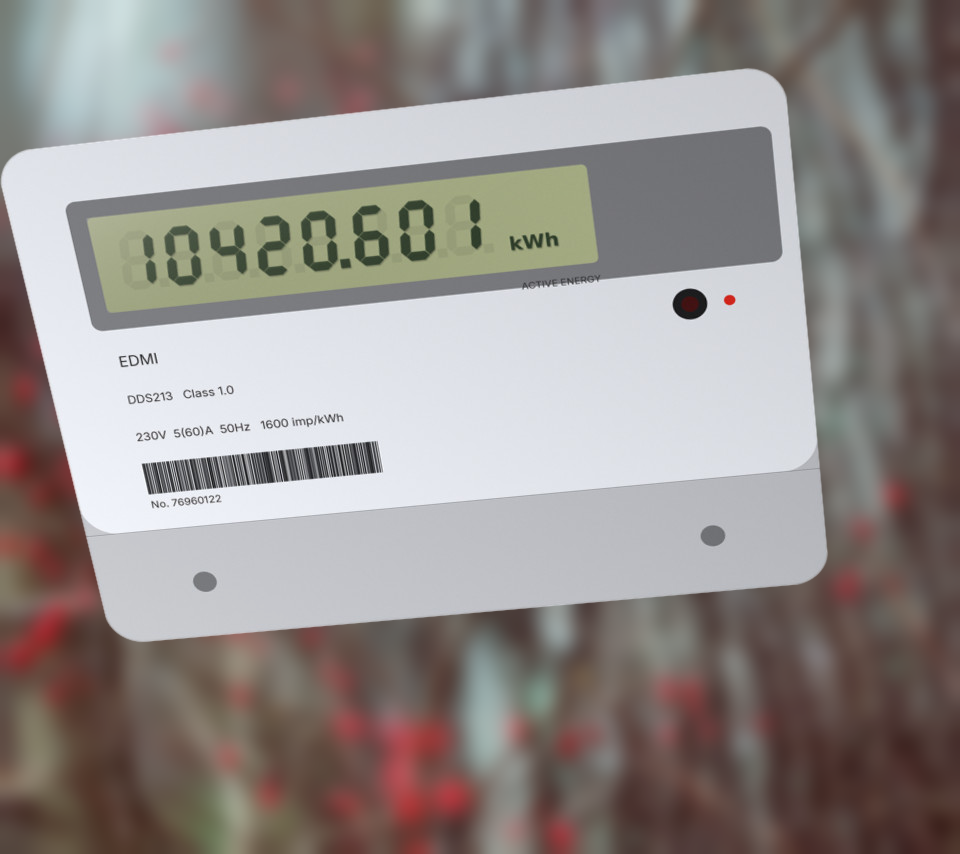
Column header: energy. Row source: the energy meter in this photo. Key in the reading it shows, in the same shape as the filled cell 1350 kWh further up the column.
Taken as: 10420.601 kWh
